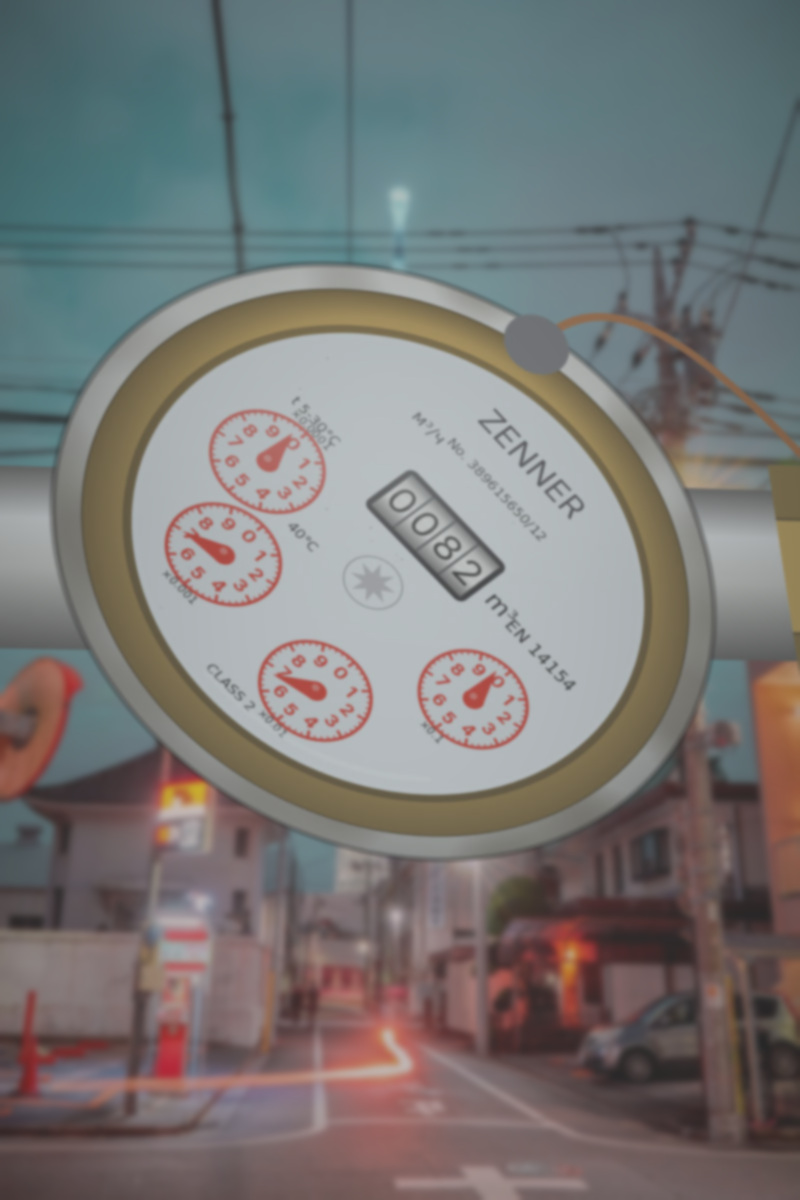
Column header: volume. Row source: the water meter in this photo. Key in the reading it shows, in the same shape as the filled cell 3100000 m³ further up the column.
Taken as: 81.9669 m³
